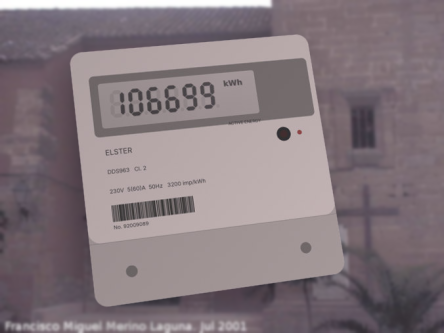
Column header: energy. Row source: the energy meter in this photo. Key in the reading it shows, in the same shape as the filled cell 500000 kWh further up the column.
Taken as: 106699 kWh
